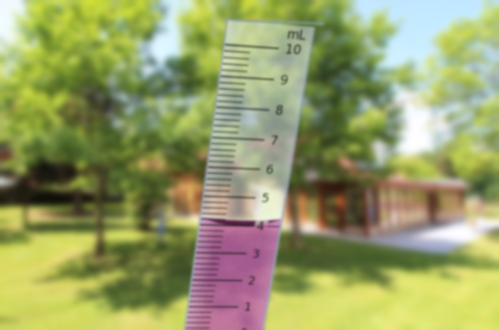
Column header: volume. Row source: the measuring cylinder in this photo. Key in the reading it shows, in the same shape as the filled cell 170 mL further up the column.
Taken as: 4 mL
